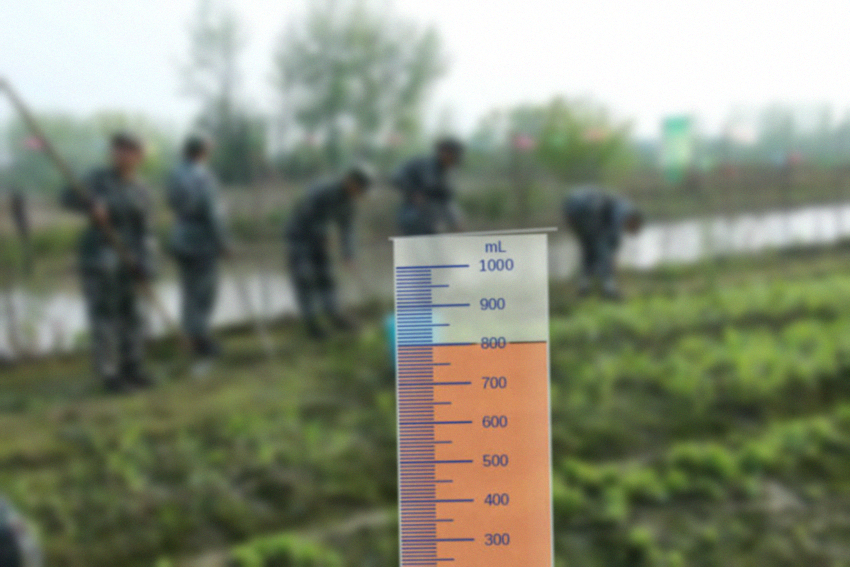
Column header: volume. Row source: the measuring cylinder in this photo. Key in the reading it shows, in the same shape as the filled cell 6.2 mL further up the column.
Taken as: 800 mL
